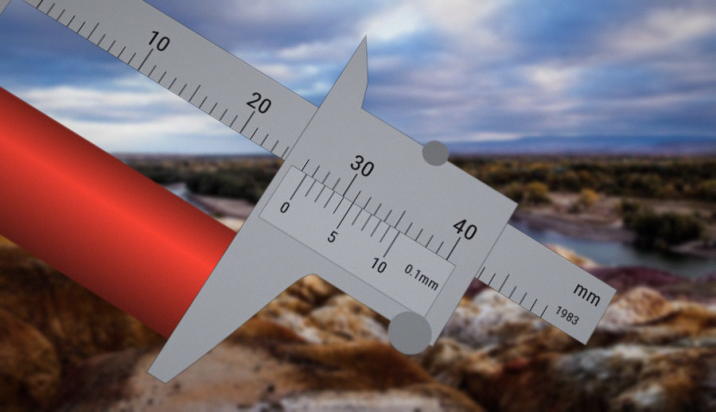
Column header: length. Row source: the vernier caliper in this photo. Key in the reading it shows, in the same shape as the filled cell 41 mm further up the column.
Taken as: 26.5 mm
